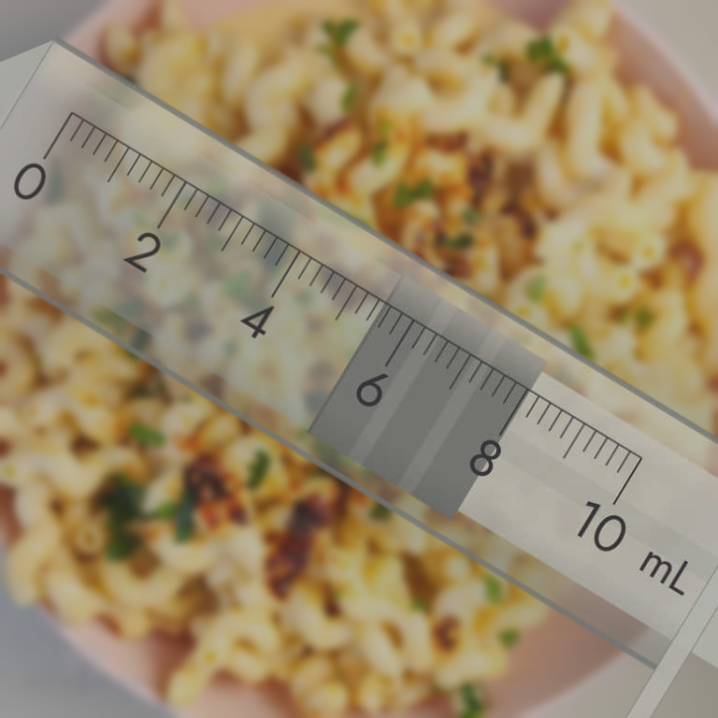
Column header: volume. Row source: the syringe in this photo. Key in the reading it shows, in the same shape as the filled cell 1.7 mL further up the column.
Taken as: 5.5 mL
